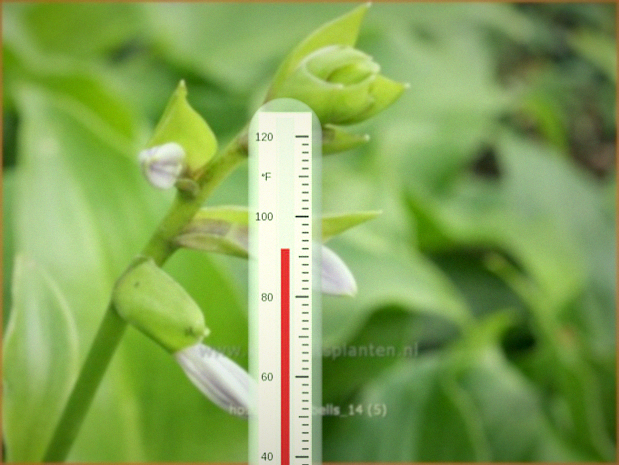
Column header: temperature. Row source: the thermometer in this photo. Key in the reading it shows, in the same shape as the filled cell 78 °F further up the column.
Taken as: 92 °F
